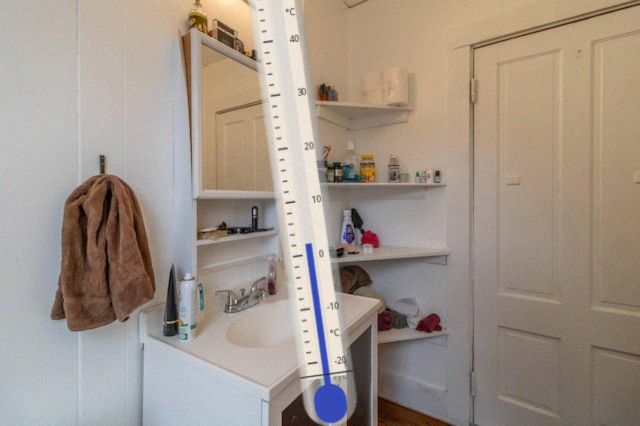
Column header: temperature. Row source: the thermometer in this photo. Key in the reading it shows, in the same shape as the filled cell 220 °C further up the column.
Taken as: 2 °C
